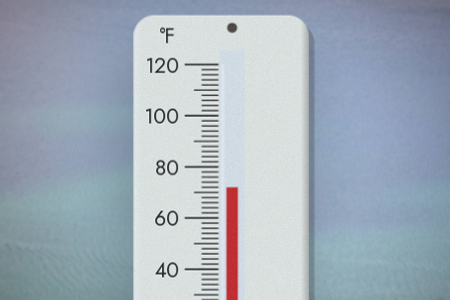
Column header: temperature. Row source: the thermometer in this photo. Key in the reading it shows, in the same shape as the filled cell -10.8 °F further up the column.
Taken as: 72 °F
